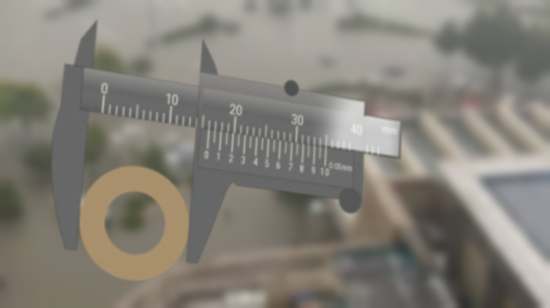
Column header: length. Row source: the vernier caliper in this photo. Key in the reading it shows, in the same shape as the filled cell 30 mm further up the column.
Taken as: 16.0 mm
